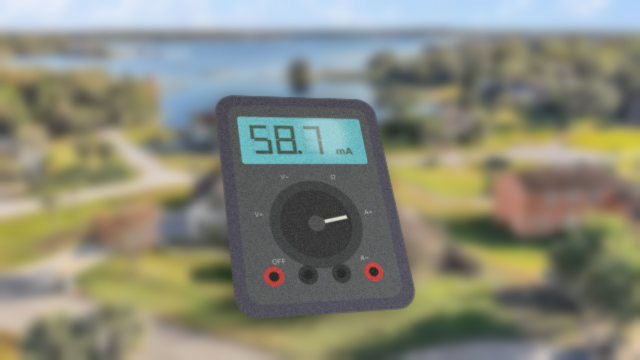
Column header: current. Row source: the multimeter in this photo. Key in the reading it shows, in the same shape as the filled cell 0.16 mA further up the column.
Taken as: 58.7 mA
